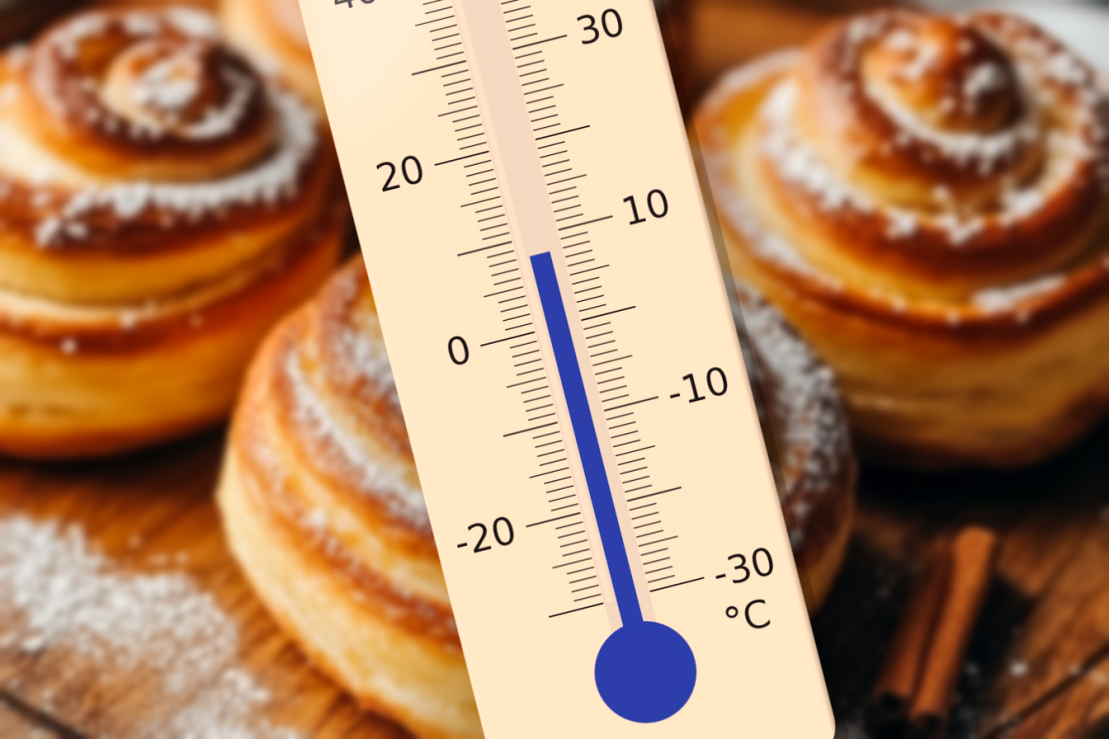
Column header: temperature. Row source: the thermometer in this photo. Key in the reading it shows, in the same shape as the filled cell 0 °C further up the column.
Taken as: 8 °C
